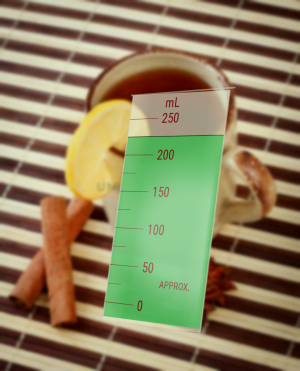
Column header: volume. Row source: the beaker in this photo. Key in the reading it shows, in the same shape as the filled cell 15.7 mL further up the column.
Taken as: 225 mL
